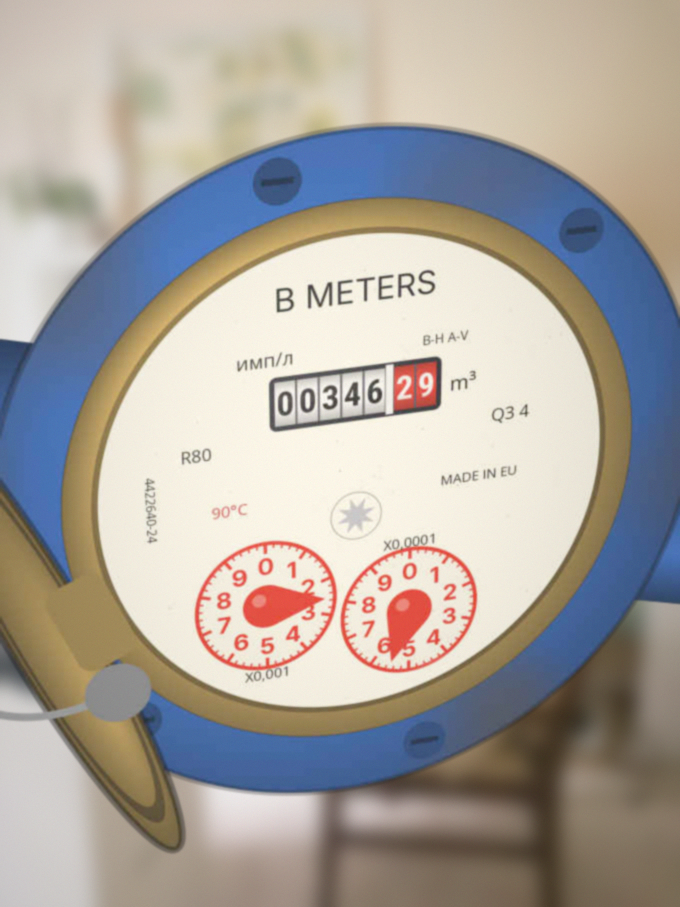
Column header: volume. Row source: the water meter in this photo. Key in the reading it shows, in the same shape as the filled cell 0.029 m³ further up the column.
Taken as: 346.2925 m³
